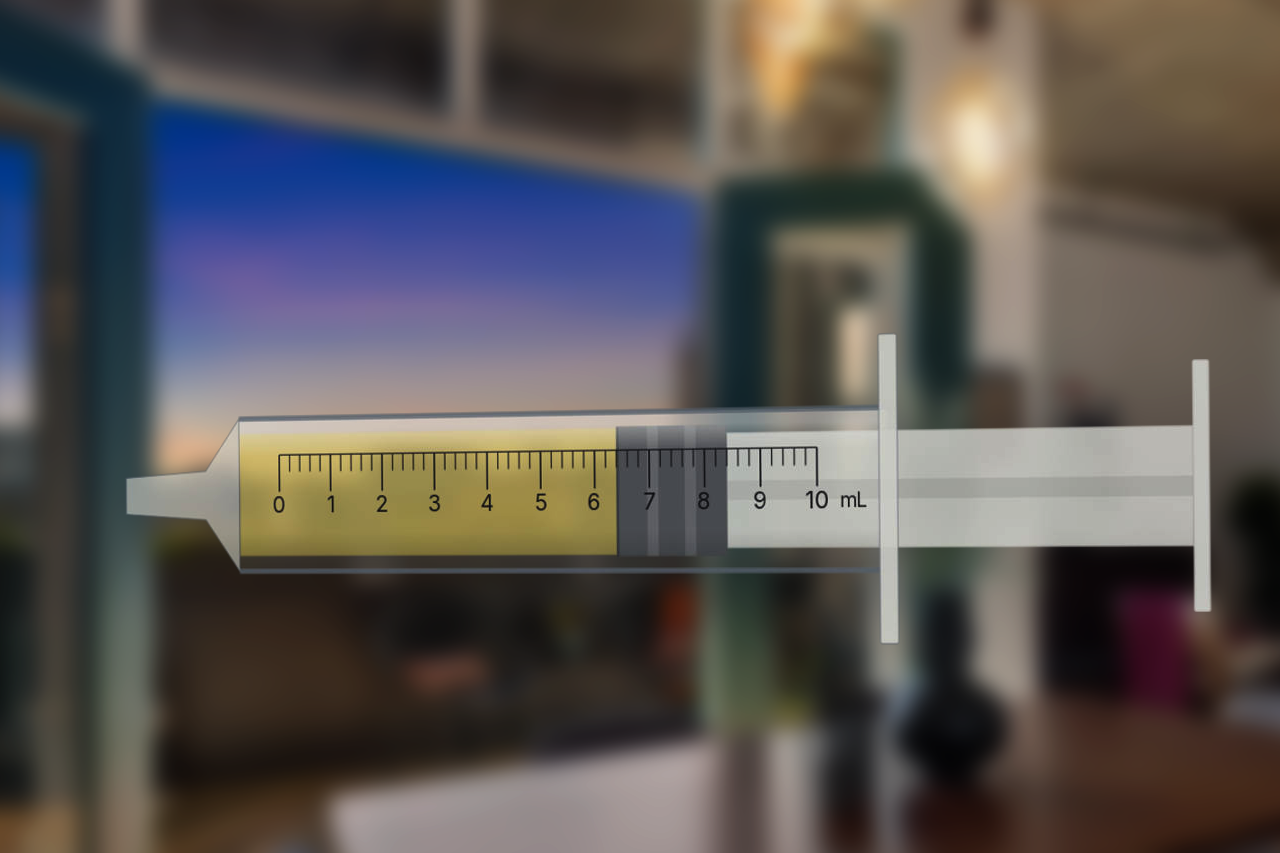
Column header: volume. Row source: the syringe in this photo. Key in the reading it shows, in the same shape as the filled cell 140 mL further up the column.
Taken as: 6.4 mL
